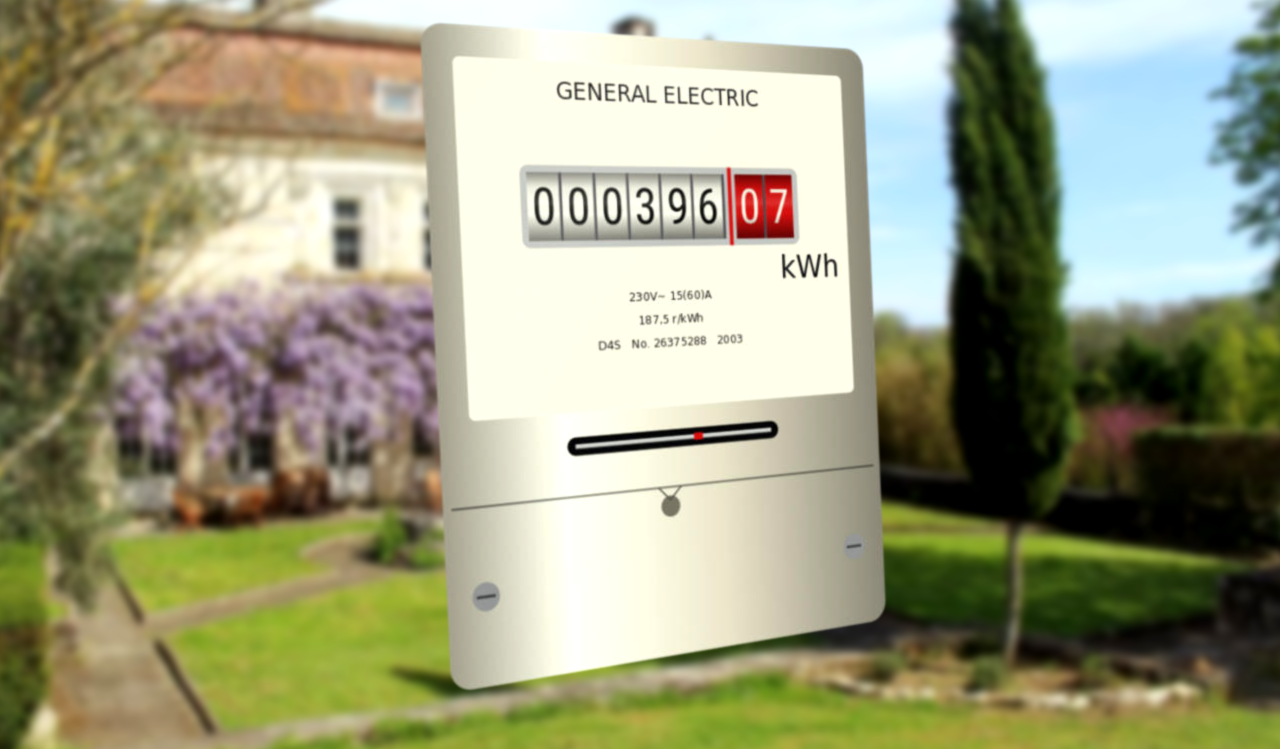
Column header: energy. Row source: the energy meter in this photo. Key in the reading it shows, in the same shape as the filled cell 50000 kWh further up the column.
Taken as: 396.07 kWh
